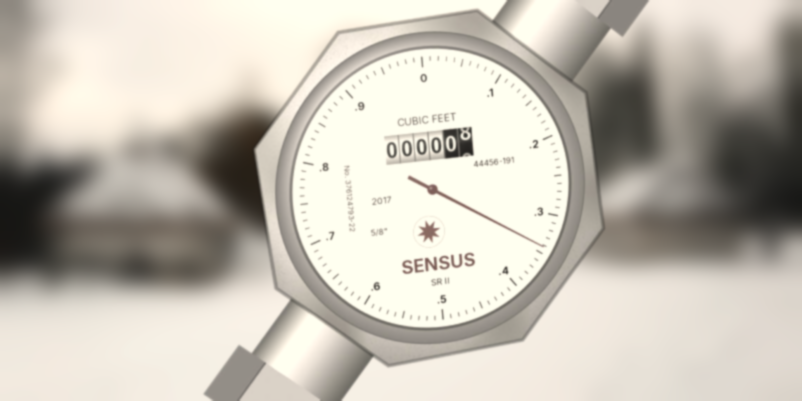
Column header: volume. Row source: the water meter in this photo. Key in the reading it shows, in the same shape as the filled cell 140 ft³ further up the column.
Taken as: 8.34 ft³
